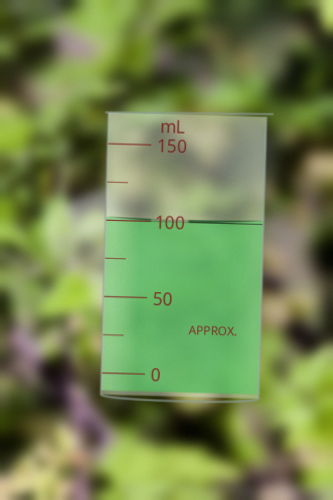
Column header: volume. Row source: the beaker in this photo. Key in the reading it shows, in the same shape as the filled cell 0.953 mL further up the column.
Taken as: 100 mL
